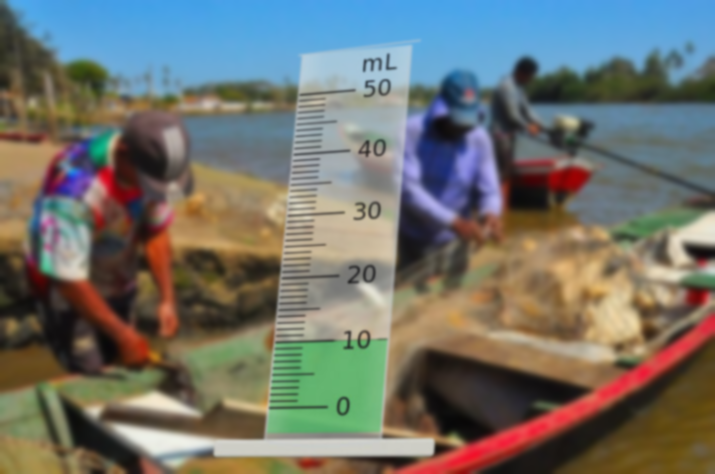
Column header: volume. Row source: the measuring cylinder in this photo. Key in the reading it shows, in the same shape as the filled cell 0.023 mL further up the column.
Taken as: 10 mL
